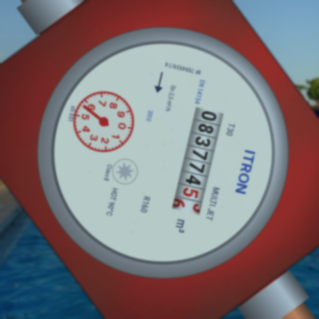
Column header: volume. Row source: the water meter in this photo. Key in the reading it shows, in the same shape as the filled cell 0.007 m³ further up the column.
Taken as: 83774.555 m³
